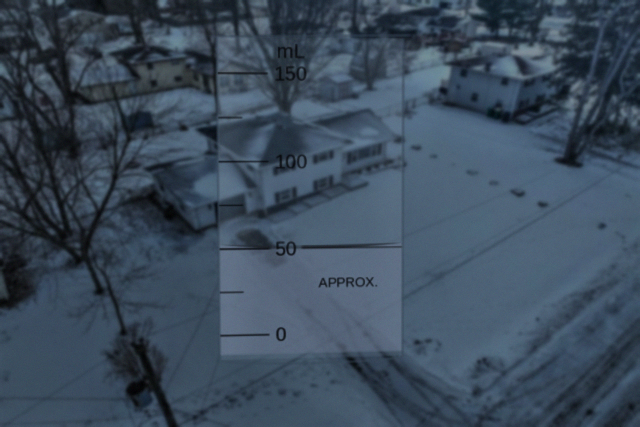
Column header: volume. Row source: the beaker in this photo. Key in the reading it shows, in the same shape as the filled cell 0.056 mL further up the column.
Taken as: 50 mL
